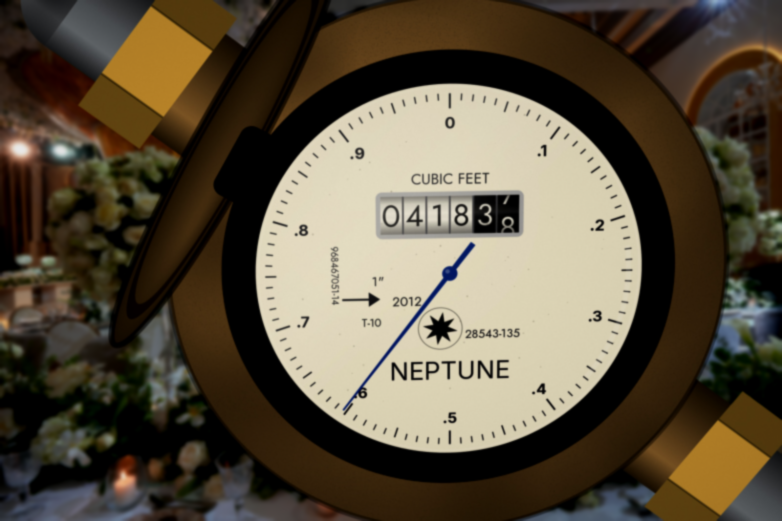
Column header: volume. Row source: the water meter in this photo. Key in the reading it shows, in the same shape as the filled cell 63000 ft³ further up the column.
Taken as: 41837.60 ft³
